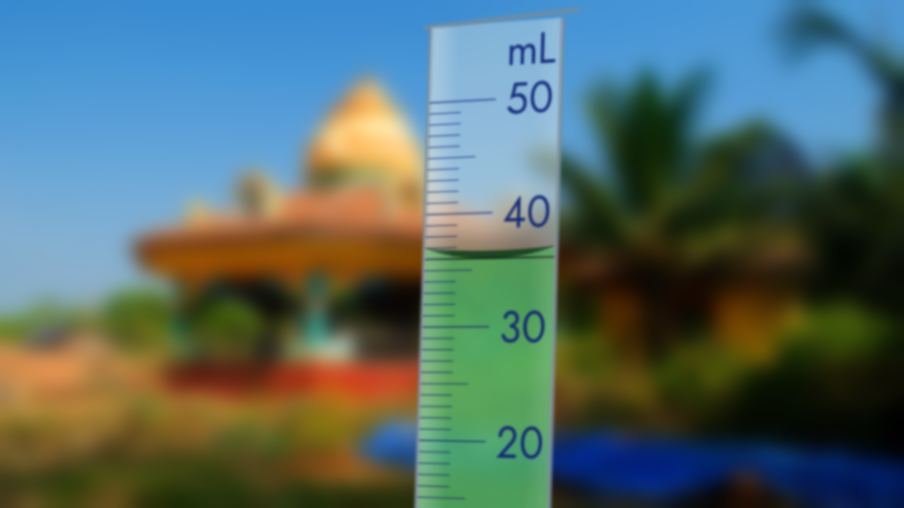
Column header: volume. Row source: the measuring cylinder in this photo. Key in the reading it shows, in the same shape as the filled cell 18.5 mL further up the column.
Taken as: 36 mL
